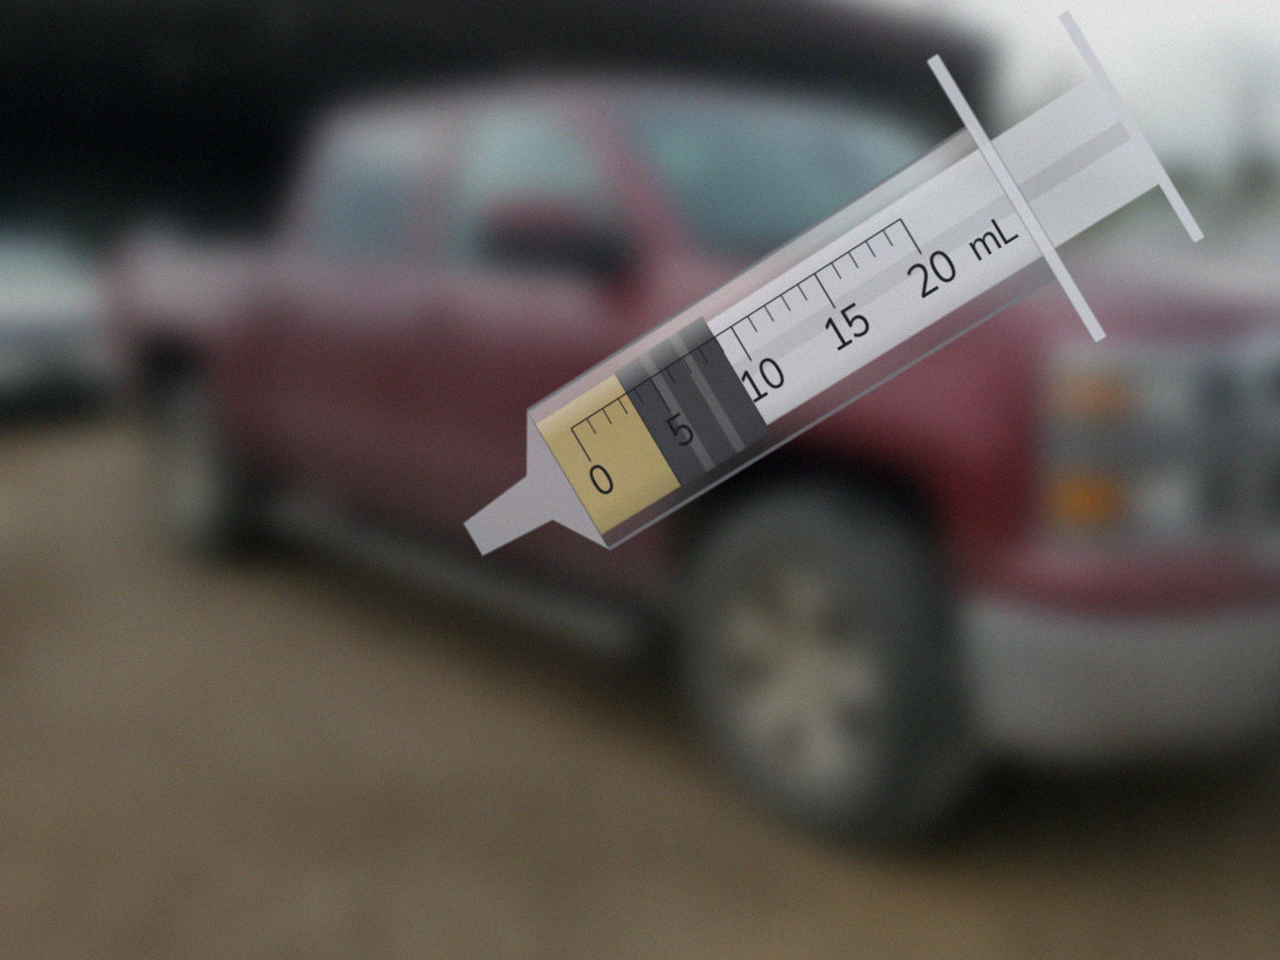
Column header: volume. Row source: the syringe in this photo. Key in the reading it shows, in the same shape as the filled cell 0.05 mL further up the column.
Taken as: 3.5 mL
